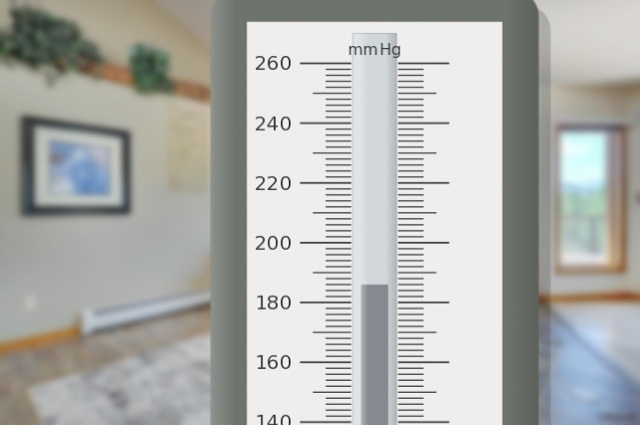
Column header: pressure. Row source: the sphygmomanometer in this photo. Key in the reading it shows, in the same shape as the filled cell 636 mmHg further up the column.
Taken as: 186 mmHg
